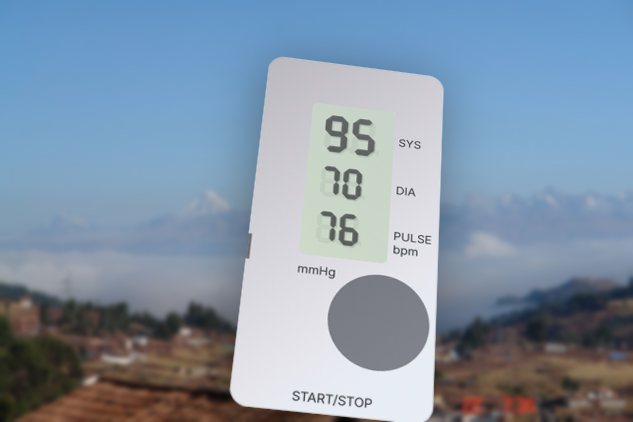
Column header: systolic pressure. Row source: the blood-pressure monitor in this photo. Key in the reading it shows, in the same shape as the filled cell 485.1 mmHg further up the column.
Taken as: 95 mmHg
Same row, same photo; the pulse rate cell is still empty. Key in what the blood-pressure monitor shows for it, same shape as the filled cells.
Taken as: 76 bpm
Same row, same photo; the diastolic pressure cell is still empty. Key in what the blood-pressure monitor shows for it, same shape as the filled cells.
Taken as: 70 mmHg
